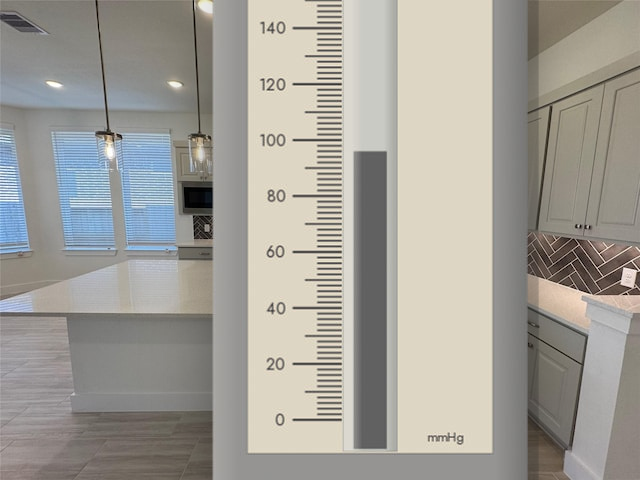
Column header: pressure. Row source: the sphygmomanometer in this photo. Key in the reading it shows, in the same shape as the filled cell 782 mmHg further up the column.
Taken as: 96 mmHg
